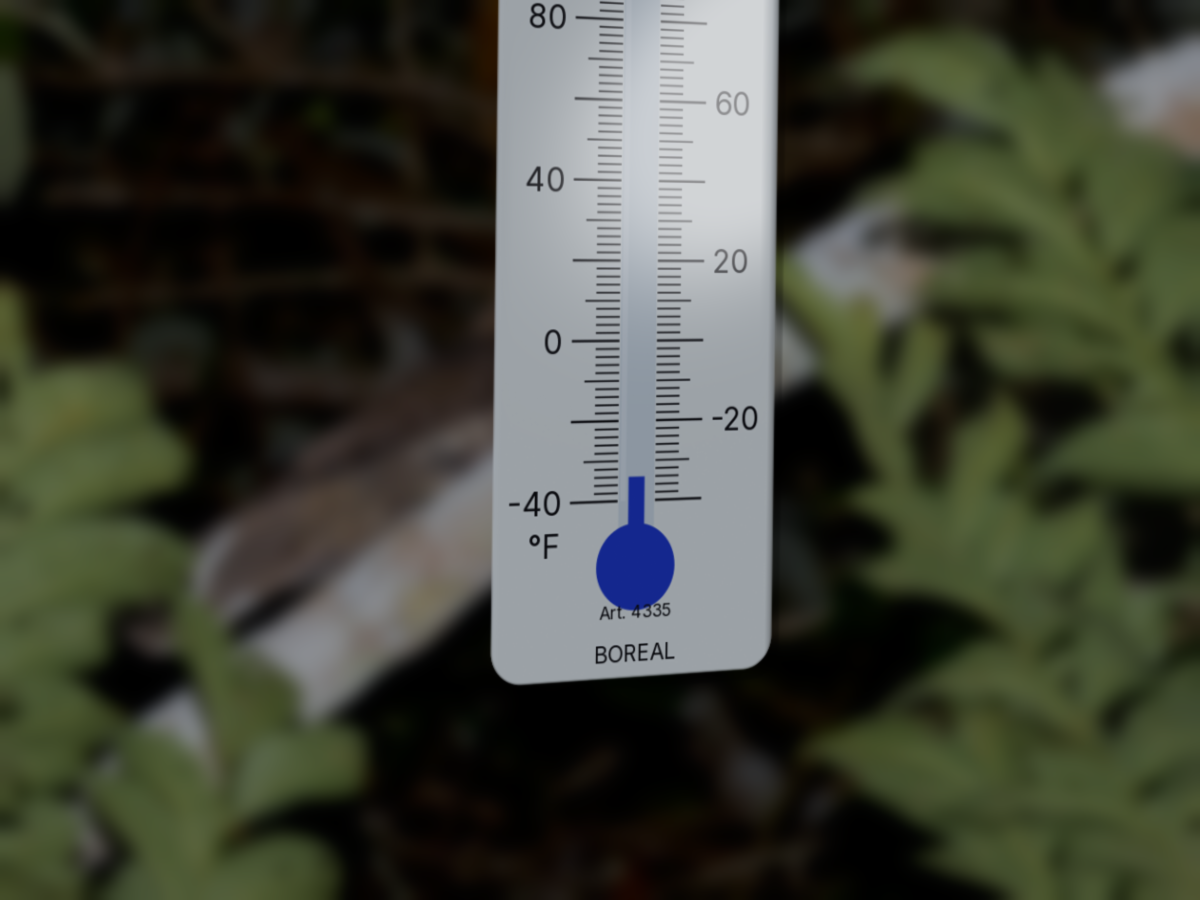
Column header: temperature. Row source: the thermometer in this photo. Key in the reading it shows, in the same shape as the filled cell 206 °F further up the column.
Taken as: -34 °F
